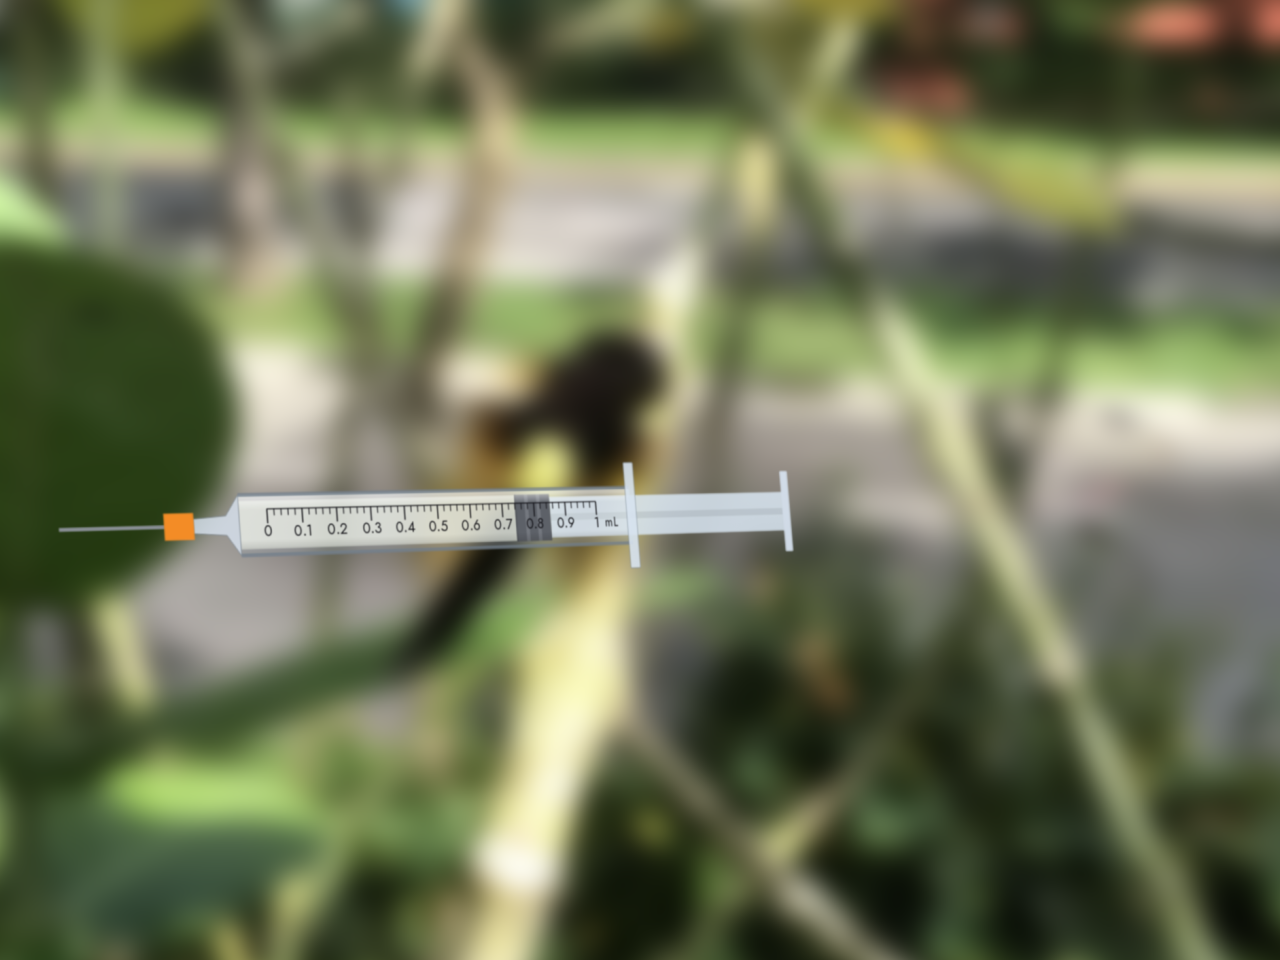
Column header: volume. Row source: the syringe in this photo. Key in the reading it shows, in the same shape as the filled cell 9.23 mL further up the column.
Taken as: 0.74 mL
